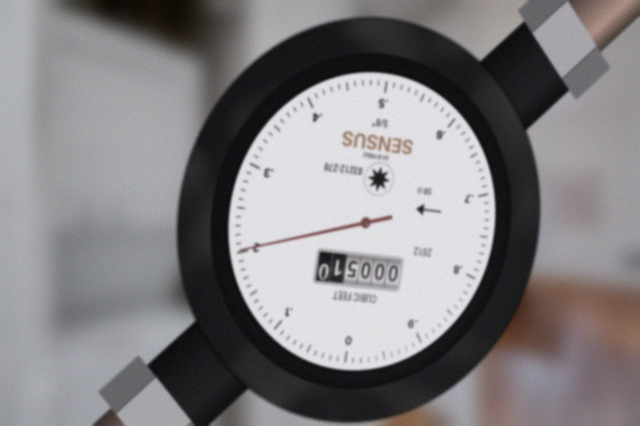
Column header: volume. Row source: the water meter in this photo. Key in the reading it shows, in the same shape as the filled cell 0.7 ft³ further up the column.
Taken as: 510.20 ft³
